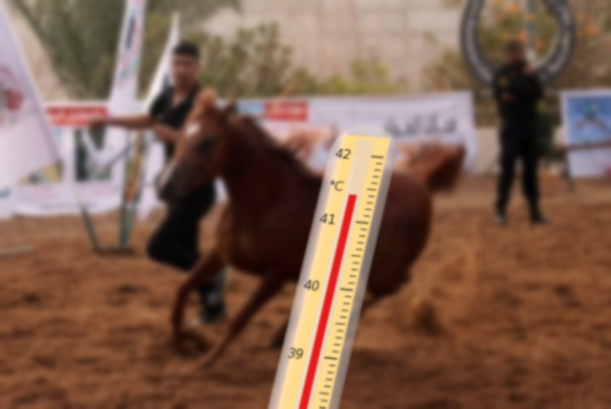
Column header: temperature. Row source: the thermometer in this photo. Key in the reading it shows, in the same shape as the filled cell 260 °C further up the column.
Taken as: 41.4 °C
